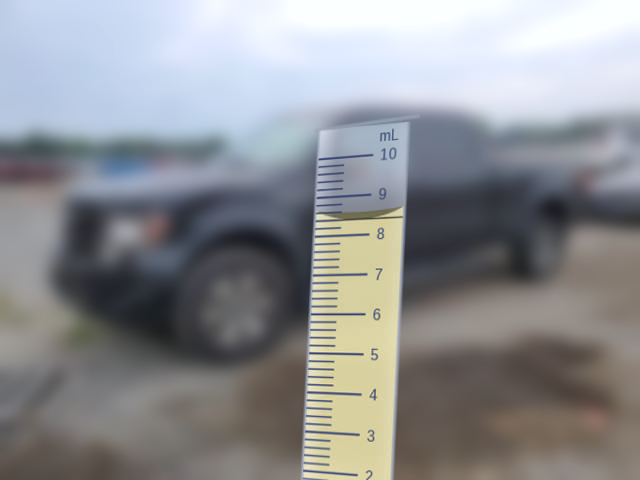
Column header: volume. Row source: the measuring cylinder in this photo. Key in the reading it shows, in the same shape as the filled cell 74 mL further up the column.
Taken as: 8.4 mL
